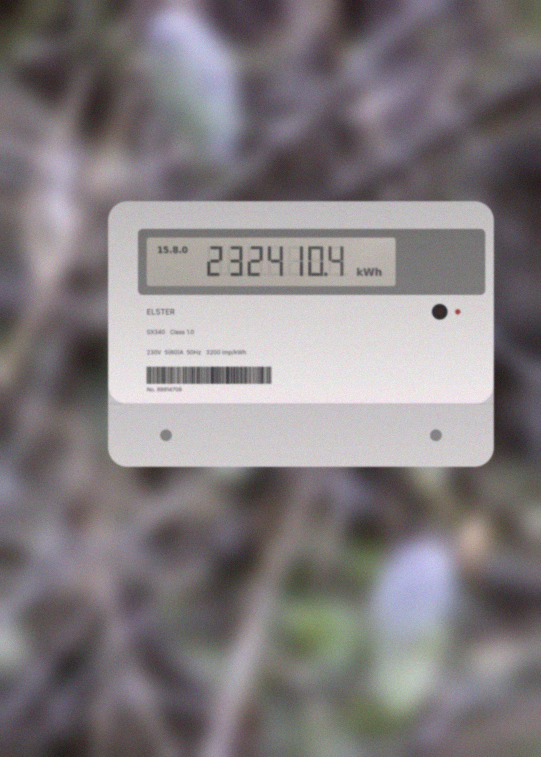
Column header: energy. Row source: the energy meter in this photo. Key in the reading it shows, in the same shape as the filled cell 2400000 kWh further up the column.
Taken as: 232410.4 kWh
